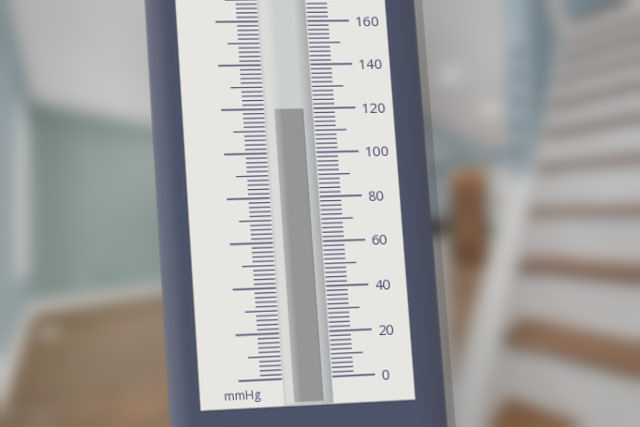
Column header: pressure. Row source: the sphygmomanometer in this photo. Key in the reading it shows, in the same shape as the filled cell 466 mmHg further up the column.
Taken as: 120 mmHg
